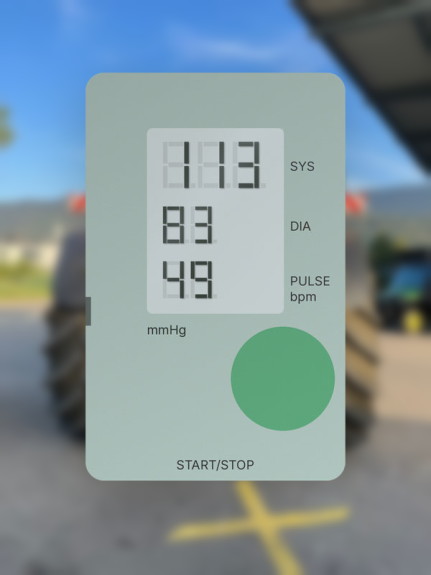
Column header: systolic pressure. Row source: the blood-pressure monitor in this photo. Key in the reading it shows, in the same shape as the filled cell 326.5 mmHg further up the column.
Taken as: 113 mmHg
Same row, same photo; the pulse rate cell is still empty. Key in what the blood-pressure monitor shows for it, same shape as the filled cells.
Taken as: 49 bpm
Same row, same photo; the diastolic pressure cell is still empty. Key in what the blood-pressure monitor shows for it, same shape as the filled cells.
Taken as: 83 mmHg
